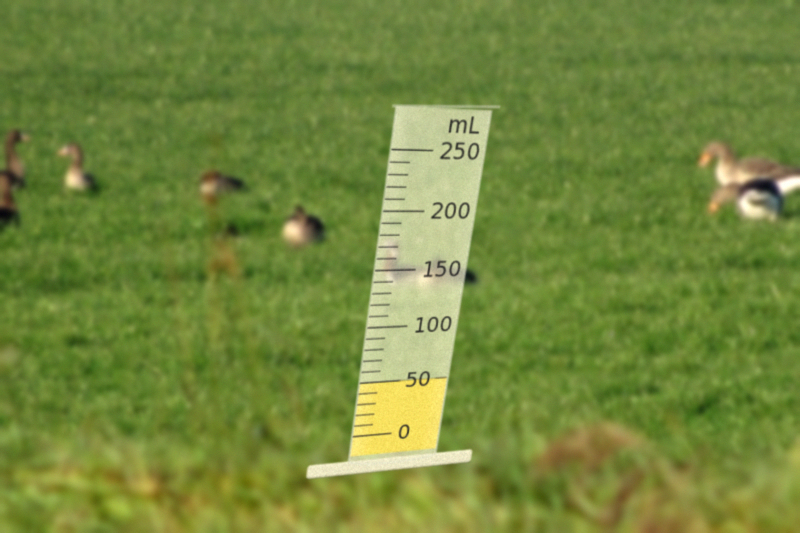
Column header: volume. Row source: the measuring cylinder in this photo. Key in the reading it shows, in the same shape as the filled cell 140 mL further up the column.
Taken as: 50 mL
